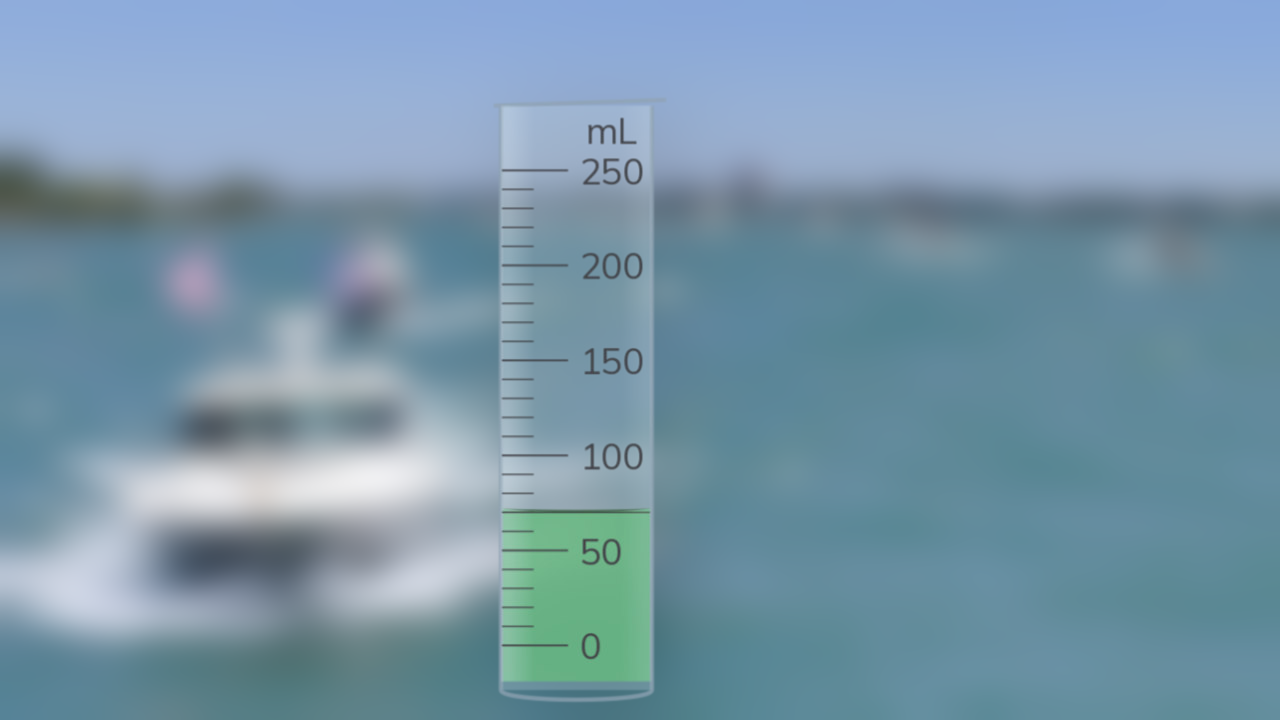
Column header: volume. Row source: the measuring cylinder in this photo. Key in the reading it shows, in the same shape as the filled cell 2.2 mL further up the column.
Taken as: 70 mL
